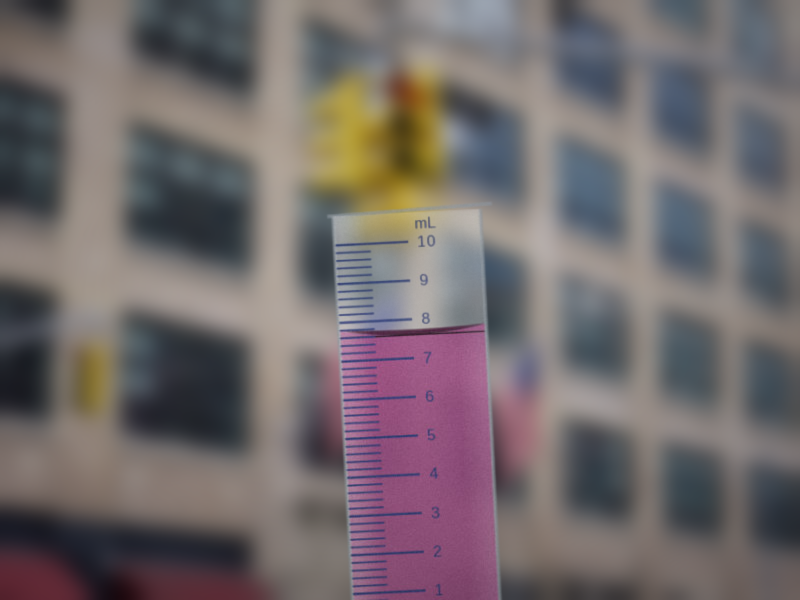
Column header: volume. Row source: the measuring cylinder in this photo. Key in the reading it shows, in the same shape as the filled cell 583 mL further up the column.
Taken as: 7.6 mL
